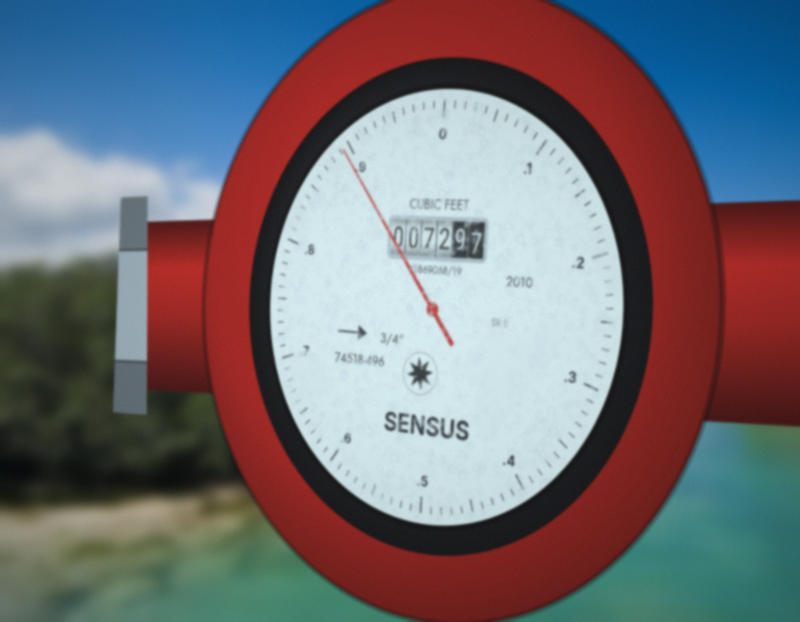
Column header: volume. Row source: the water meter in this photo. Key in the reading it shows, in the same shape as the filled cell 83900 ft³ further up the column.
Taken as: 7296.89 ft³
